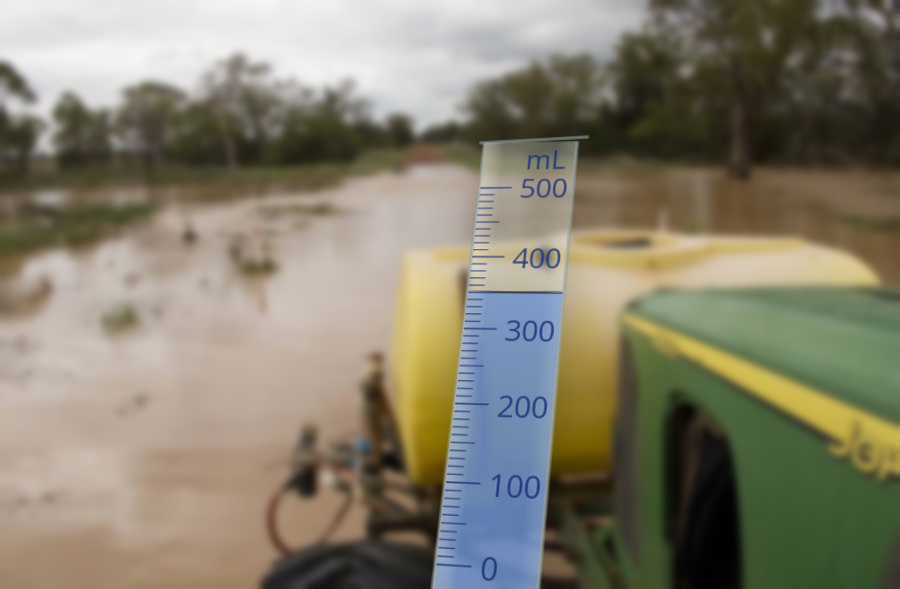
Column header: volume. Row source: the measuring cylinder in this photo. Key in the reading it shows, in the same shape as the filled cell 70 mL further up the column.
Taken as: 350 mL
